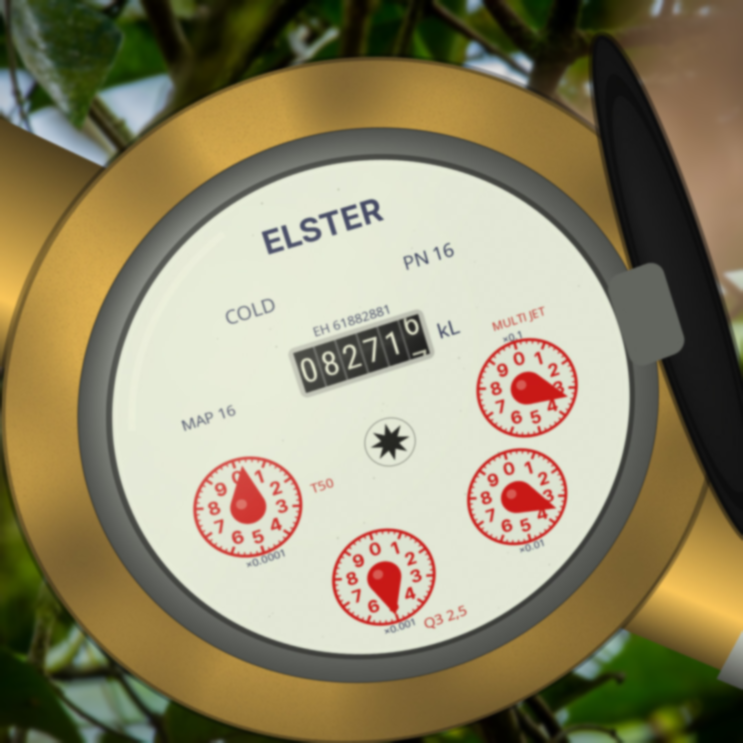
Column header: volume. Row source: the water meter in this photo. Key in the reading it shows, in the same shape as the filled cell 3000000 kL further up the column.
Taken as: 82716.3350 kL
